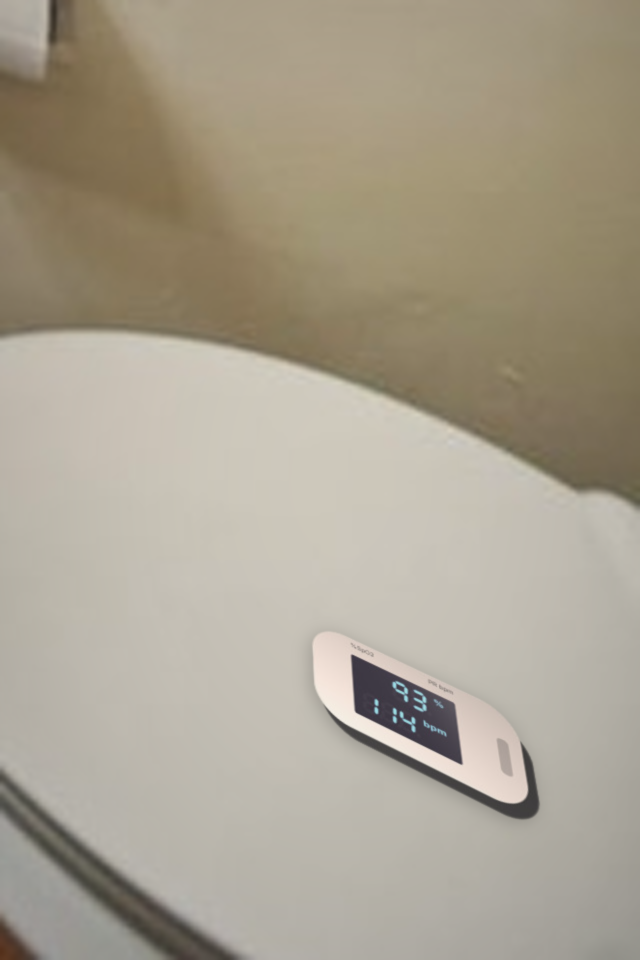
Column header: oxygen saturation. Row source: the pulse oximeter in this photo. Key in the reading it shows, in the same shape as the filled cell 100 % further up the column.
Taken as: 93 %
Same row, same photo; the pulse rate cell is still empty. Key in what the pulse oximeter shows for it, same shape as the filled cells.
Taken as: 114 bpm
